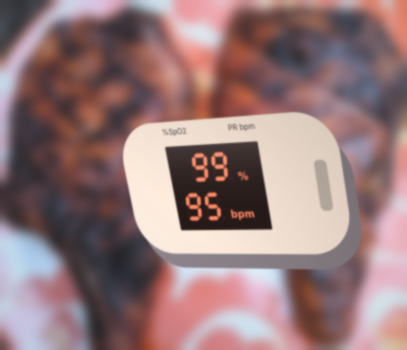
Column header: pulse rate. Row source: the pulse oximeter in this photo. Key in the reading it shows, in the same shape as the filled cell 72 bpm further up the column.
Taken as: 95 bpm
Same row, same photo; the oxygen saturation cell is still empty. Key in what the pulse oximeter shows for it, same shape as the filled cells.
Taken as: 99 %
